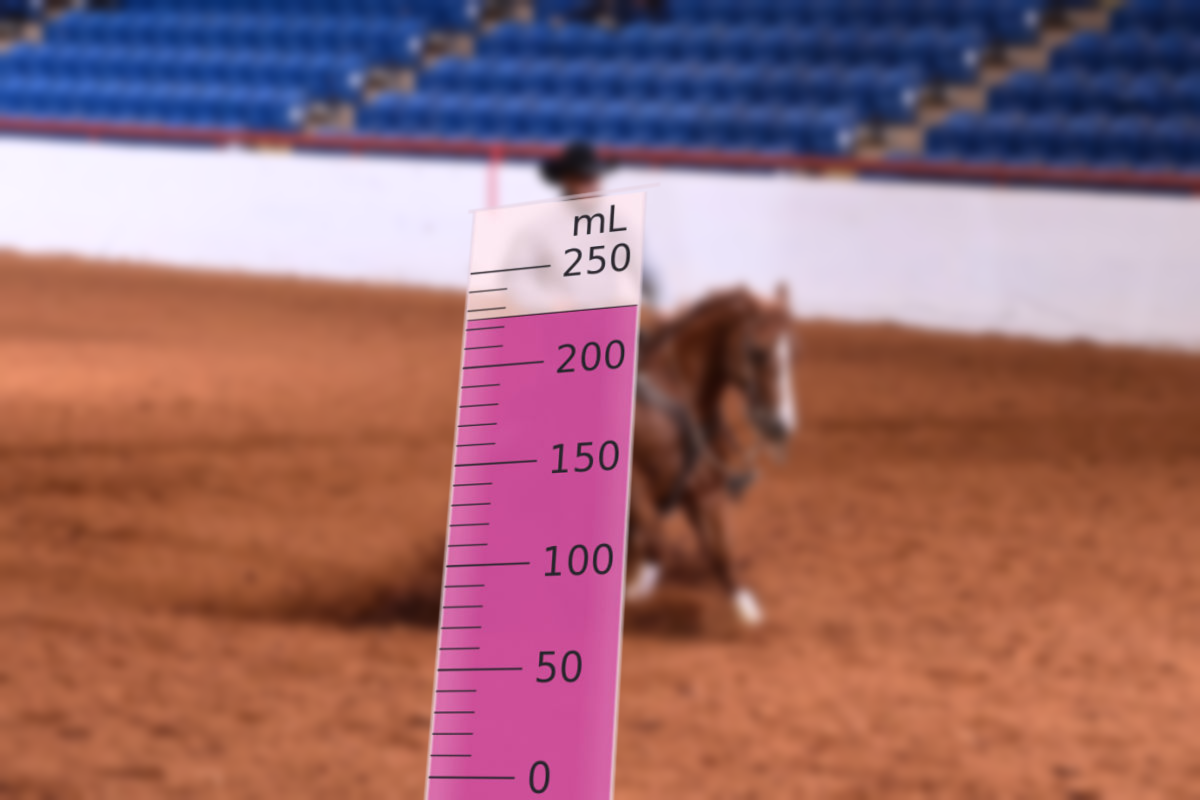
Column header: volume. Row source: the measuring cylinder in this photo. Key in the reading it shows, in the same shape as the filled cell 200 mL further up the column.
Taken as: 225 mL
